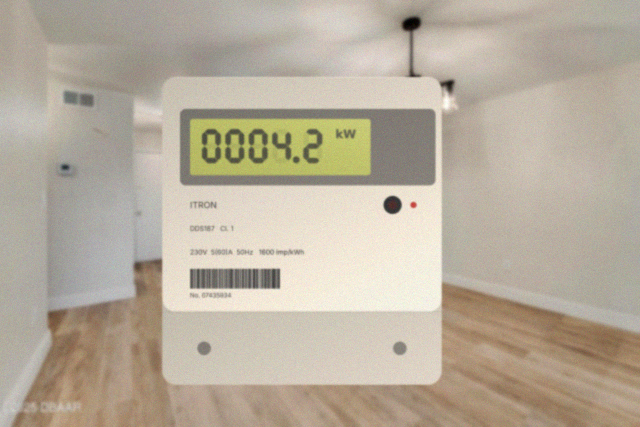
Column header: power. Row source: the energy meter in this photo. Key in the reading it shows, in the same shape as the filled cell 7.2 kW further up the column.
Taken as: 4.2 kW
